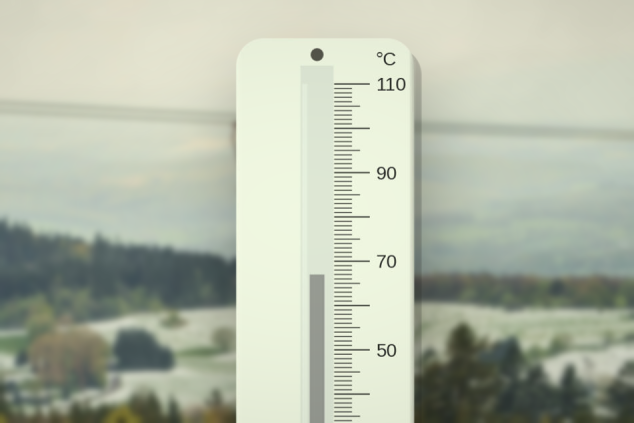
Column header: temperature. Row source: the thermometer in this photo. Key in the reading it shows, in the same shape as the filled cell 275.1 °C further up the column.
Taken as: 67 °C
